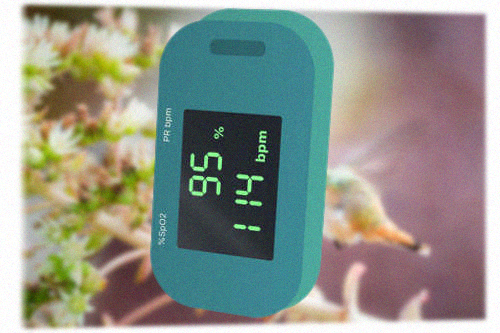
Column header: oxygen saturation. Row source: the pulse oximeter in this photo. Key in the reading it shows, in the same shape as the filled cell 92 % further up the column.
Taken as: 95 %
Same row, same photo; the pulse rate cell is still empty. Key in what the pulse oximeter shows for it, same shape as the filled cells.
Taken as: 114 bpm
